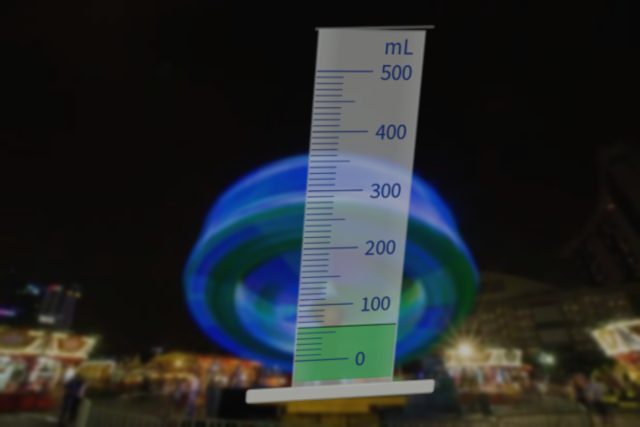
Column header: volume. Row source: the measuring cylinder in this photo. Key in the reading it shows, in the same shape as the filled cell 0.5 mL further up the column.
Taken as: 60 mL
